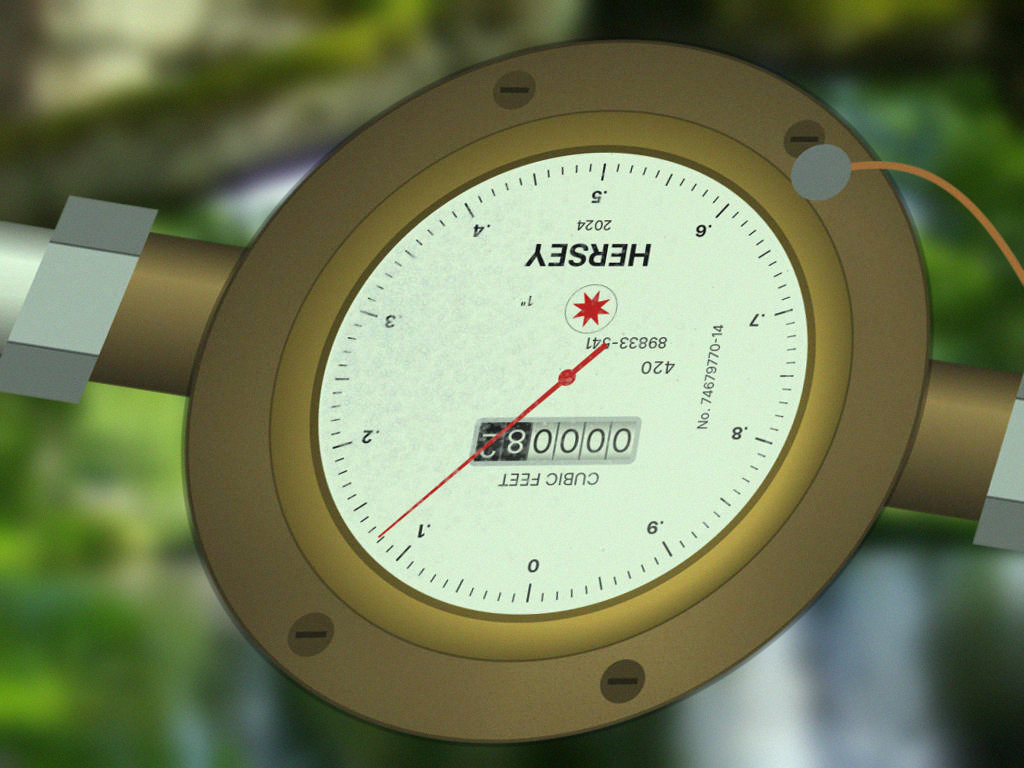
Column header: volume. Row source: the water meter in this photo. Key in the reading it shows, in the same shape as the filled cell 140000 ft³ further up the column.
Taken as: 82.12 ft³
